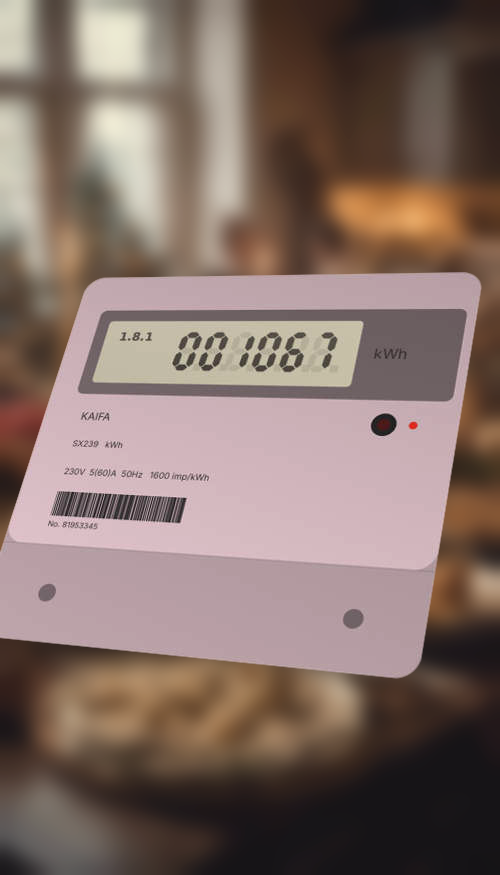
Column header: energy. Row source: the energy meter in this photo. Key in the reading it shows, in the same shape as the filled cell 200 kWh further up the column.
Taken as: 1067 kWh
